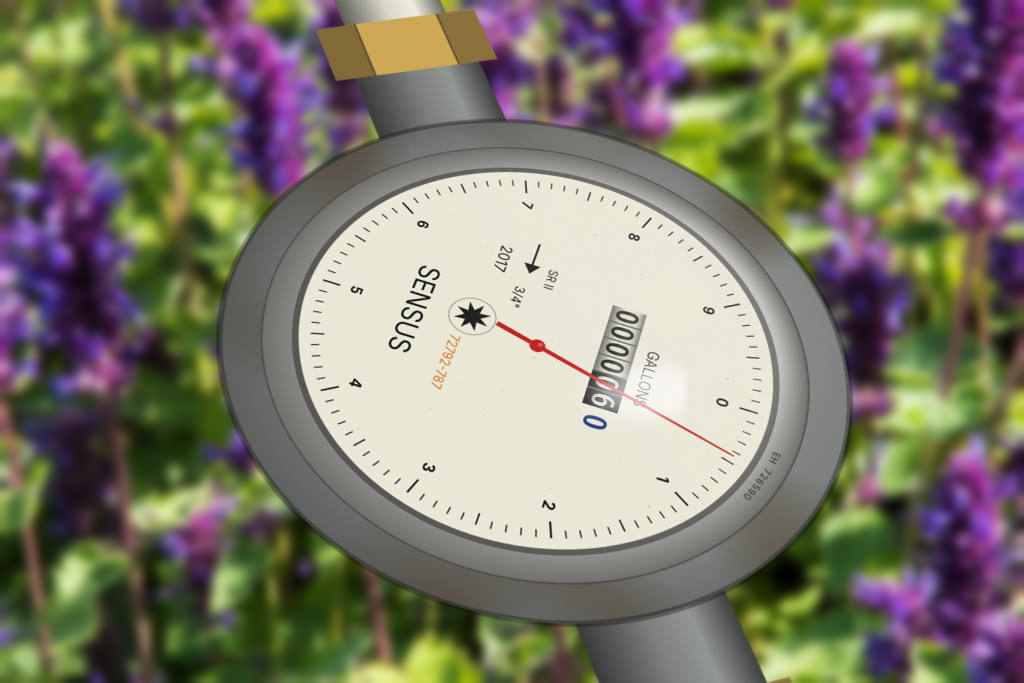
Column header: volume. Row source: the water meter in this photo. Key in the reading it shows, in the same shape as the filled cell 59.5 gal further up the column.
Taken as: 60.4 gal
